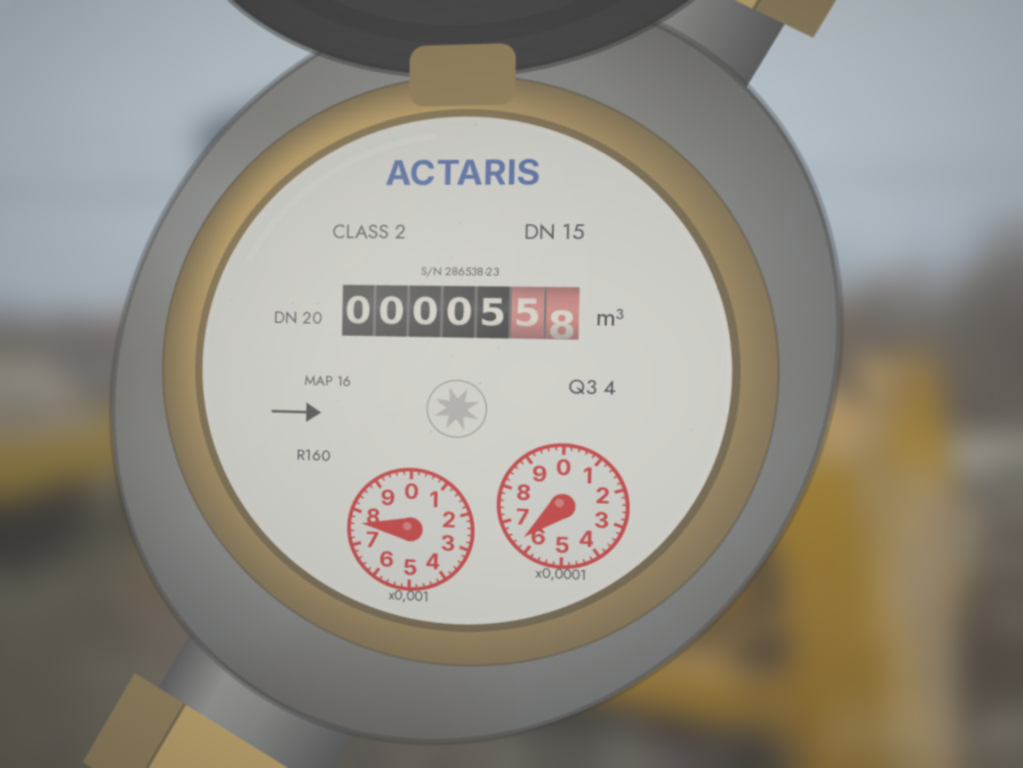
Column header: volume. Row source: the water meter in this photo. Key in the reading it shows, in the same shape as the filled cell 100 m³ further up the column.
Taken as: 5.5776 m³
